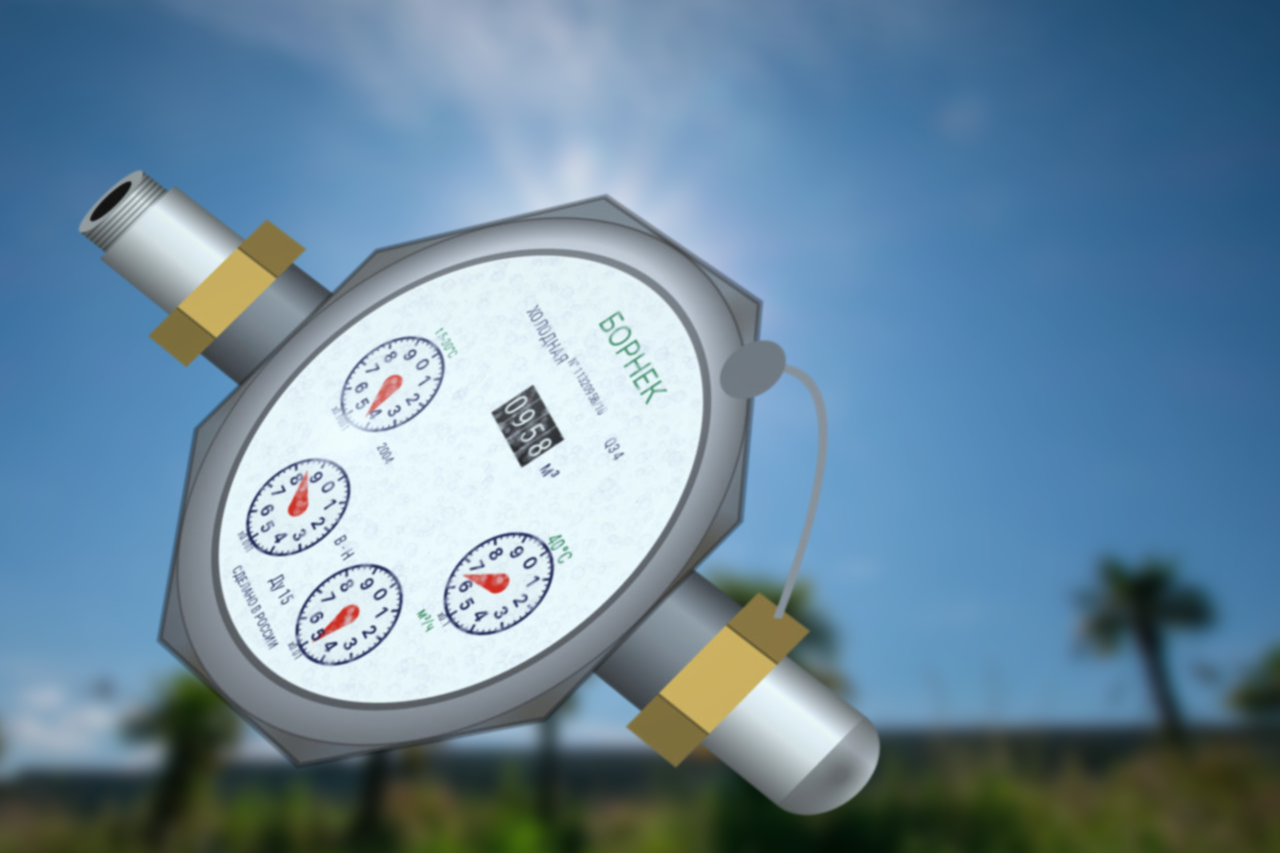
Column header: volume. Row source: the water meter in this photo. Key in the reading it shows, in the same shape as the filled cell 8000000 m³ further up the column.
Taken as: 958.6484 m³
